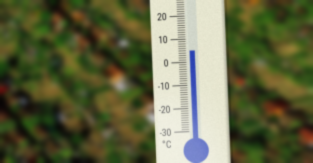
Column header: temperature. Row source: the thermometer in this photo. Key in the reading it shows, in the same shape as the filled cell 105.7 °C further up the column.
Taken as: 5 °C
